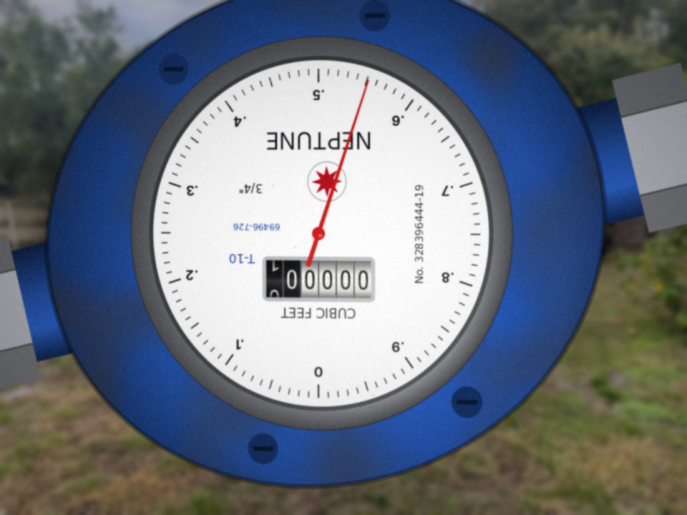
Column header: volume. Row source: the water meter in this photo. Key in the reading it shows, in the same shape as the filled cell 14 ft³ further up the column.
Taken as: 0.55 ft³
